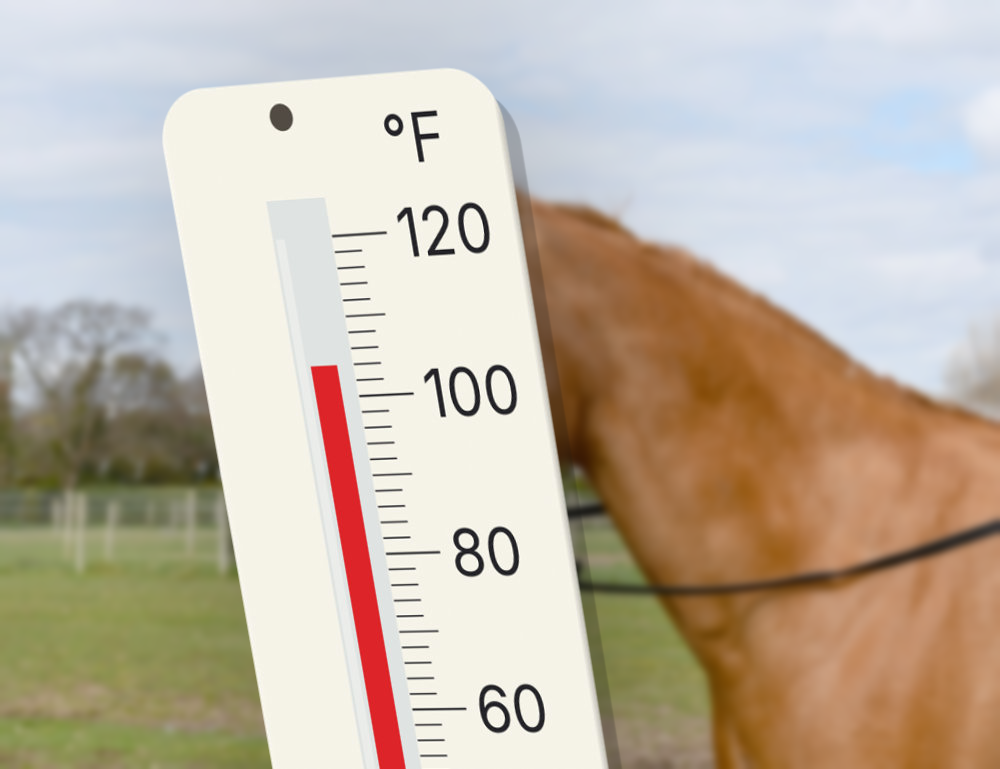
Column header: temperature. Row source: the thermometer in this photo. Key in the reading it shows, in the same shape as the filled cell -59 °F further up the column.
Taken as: 104 °F
